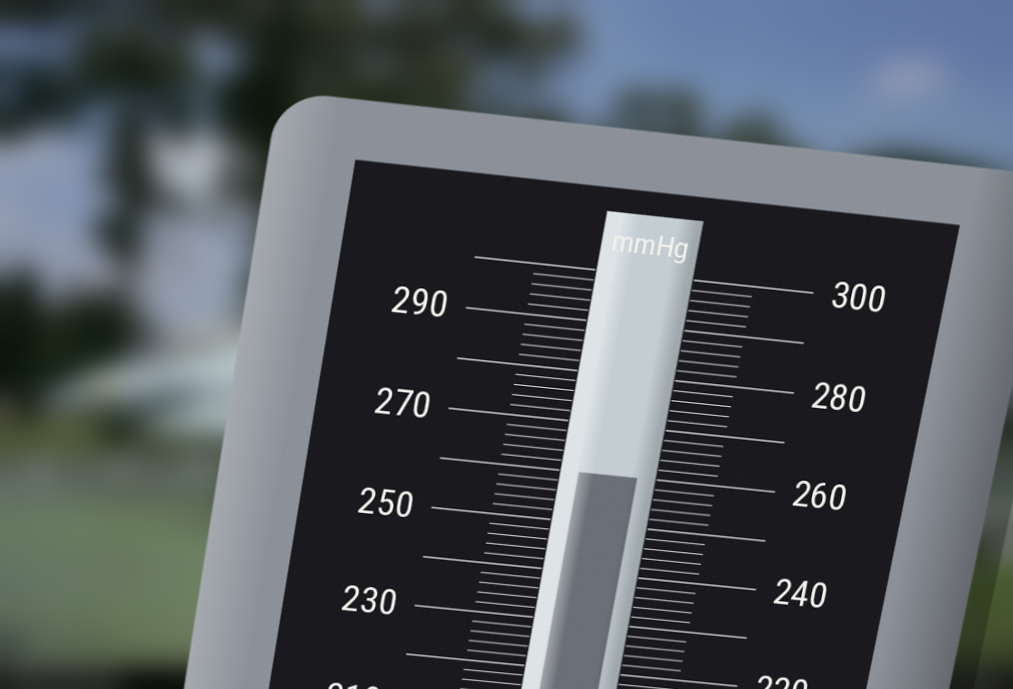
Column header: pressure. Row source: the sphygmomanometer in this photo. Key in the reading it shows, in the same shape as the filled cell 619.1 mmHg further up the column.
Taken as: 260 mmHg
